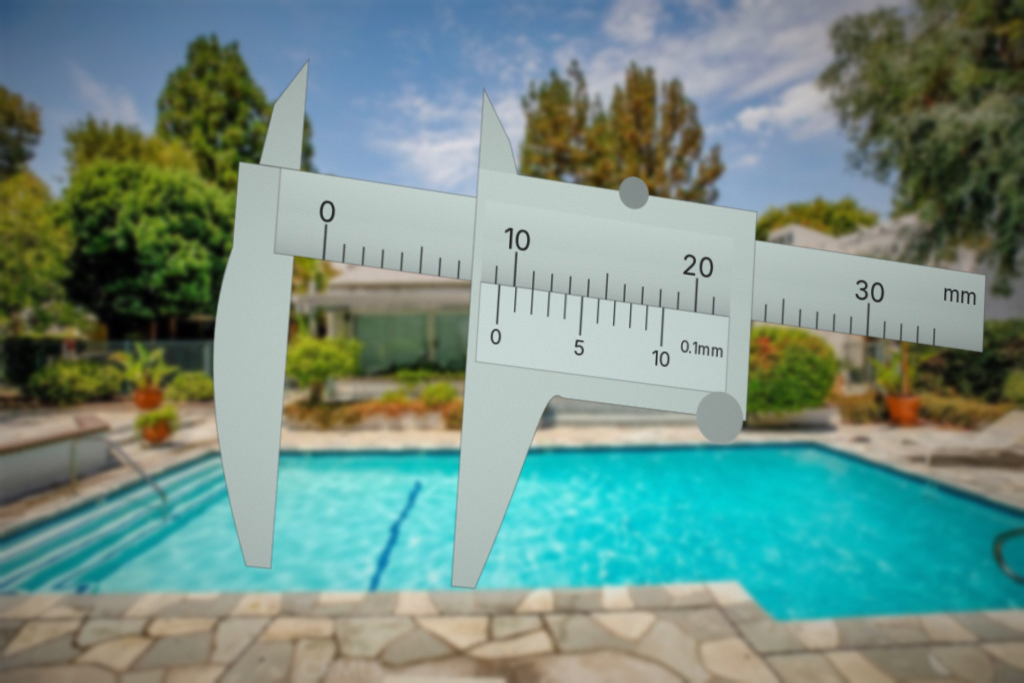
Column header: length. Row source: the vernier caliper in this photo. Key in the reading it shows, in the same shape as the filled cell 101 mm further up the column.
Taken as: 9.2 mm
